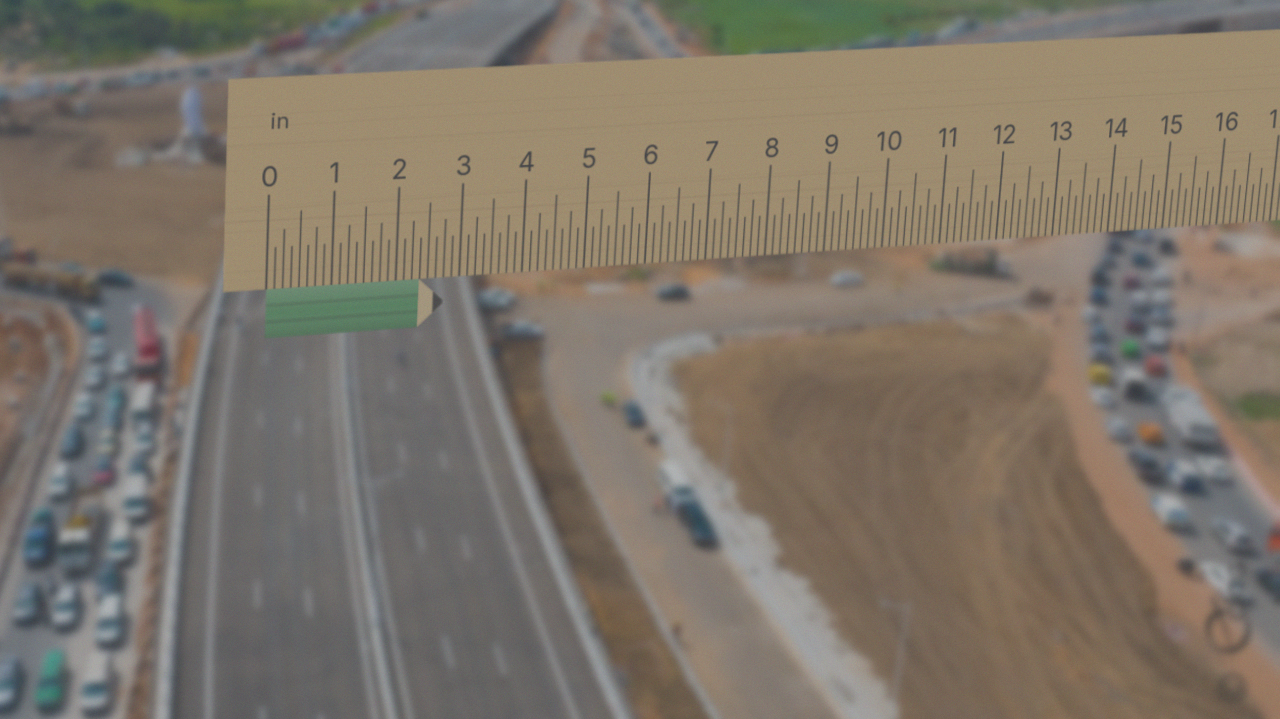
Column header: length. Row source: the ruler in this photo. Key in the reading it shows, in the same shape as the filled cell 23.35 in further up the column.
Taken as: 2.75 in
